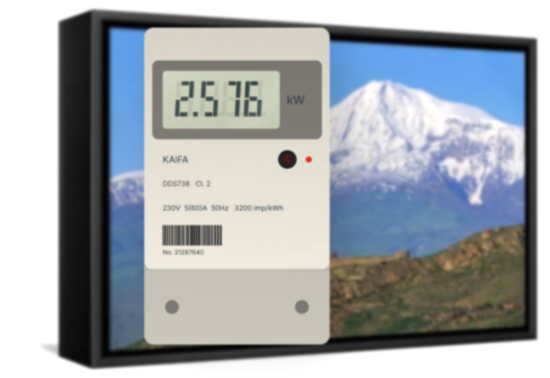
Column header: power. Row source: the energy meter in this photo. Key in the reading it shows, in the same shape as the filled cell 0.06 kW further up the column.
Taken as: 2.576 kW
